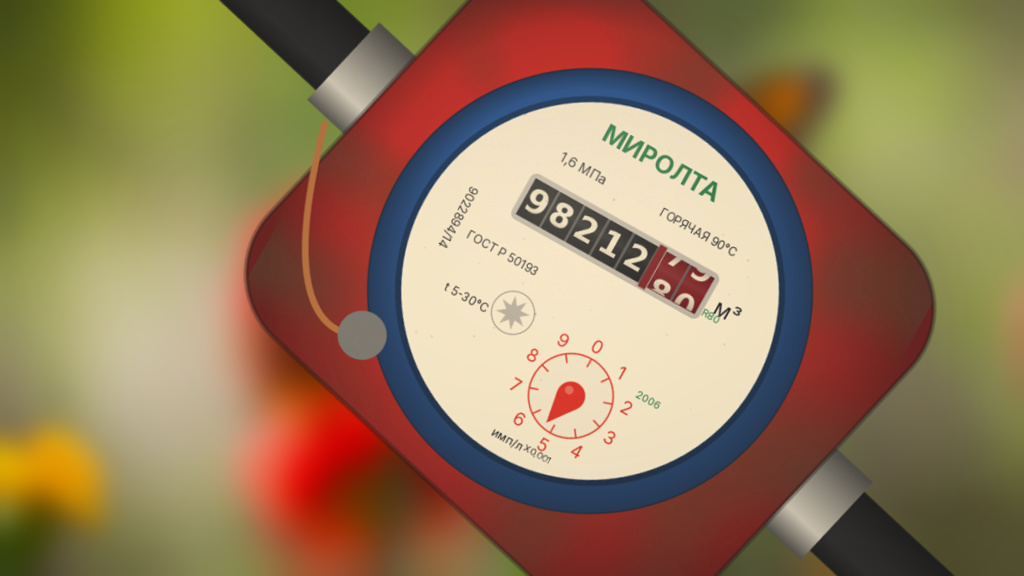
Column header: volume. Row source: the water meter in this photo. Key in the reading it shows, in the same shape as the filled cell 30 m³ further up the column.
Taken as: 98212.795 m³
